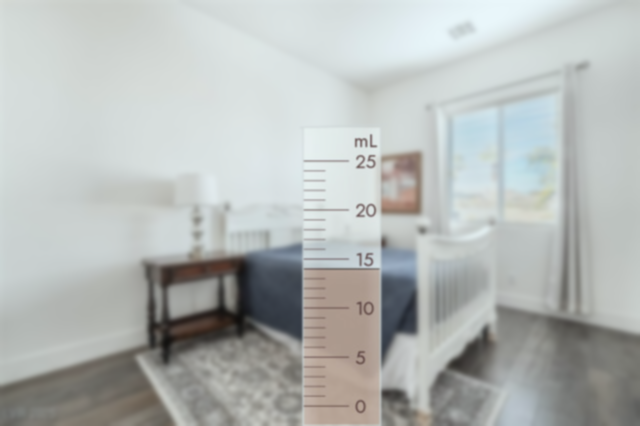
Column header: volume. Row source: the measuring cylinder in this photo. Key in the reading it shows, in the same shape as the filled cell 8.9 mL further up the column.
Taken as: 14 mL
